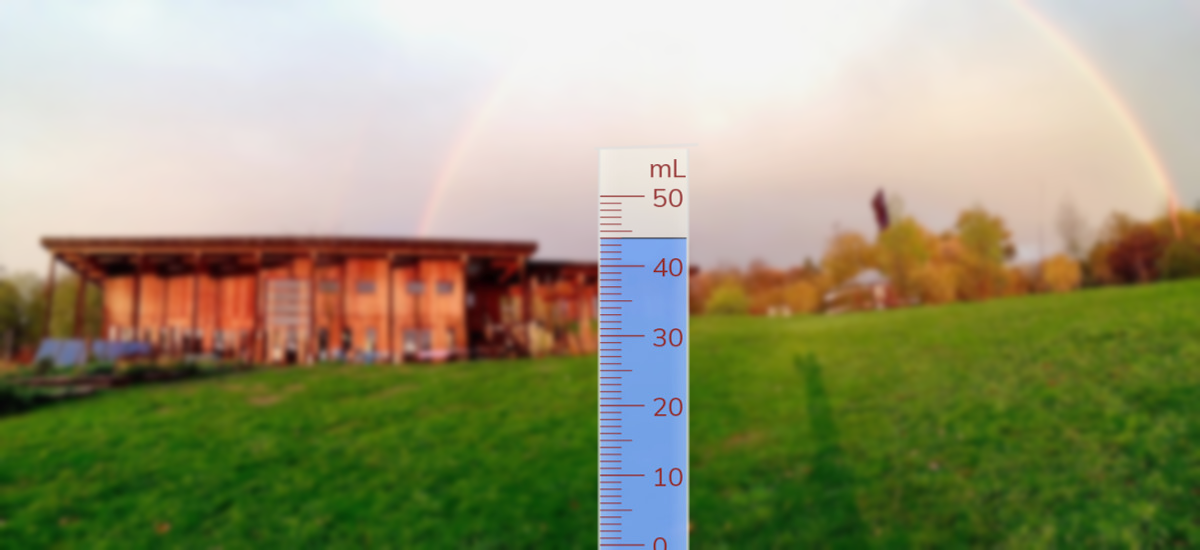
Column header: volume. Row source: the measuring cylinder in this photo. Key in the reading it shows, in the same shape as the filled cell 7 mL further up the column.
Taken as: 44 mL
